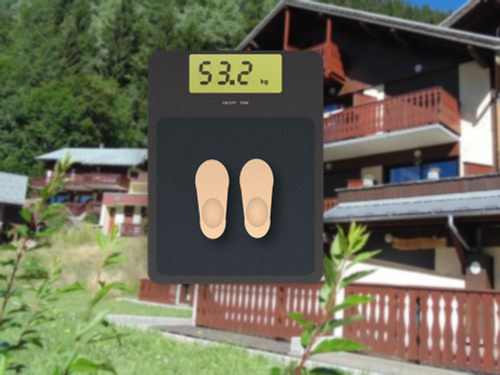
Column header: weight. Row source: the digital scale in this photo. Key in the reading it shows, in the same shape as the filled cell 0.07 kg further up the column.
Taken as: 53.2 kg
